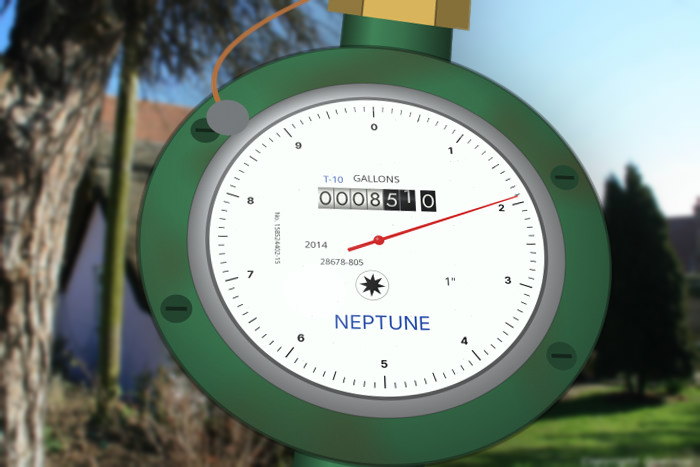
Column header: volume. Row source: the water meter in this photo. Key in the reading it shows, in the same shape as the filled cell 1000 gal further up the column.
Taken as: 8511.9 gal
